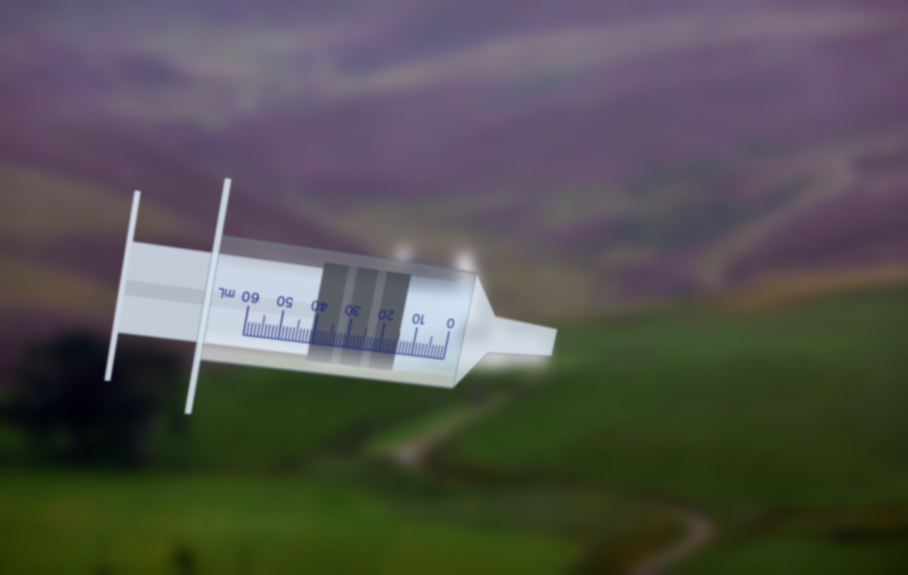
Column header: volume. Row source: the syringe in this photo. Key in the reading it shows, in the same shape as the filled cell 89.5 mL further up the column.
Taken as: 15 mL
